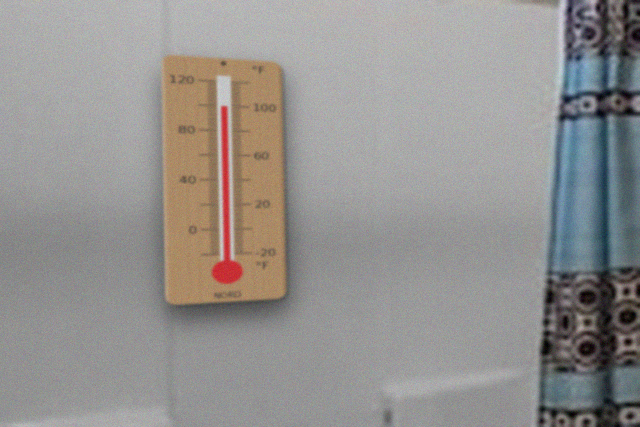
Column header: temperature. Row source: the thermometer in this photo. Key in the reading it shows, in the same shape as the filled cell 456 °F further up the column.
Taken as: 100 °F
